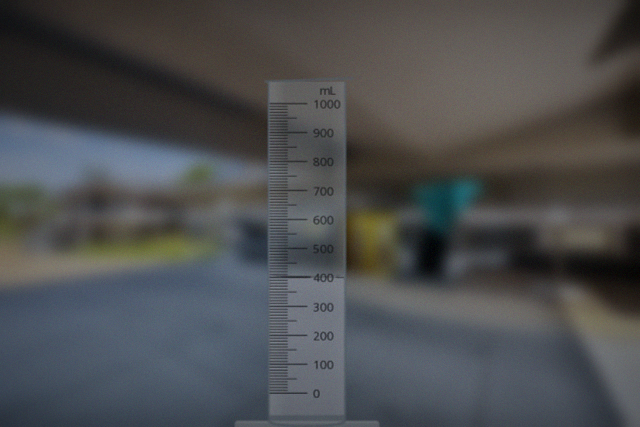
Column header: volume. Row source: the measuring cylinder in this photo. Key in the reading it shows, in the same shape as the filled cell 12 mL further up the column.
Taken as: 400 mL
